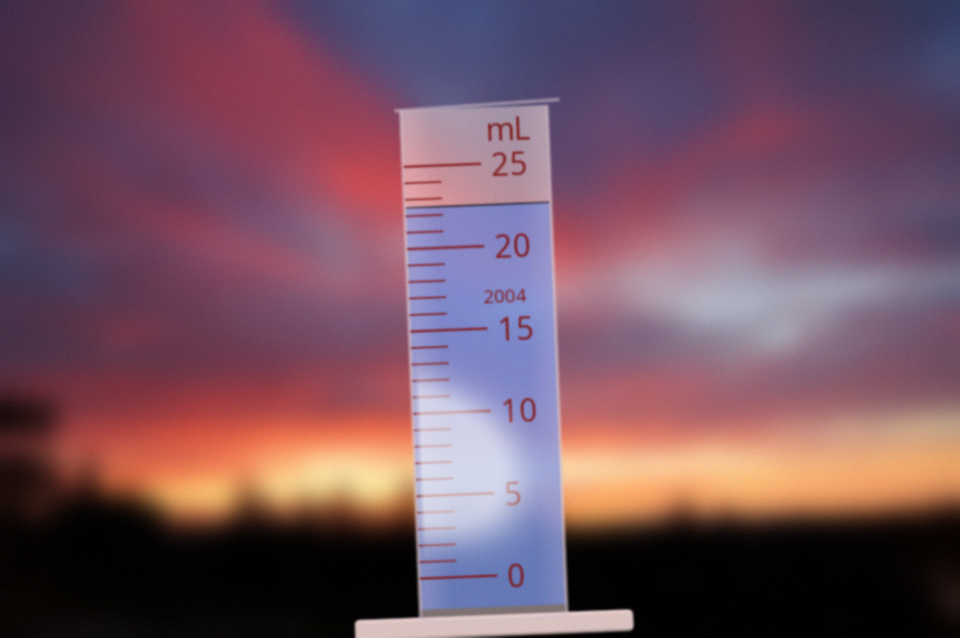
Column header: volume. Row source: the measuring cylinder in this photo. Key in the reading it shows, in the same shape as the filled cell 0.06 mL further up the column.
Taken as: 22.5 mL
